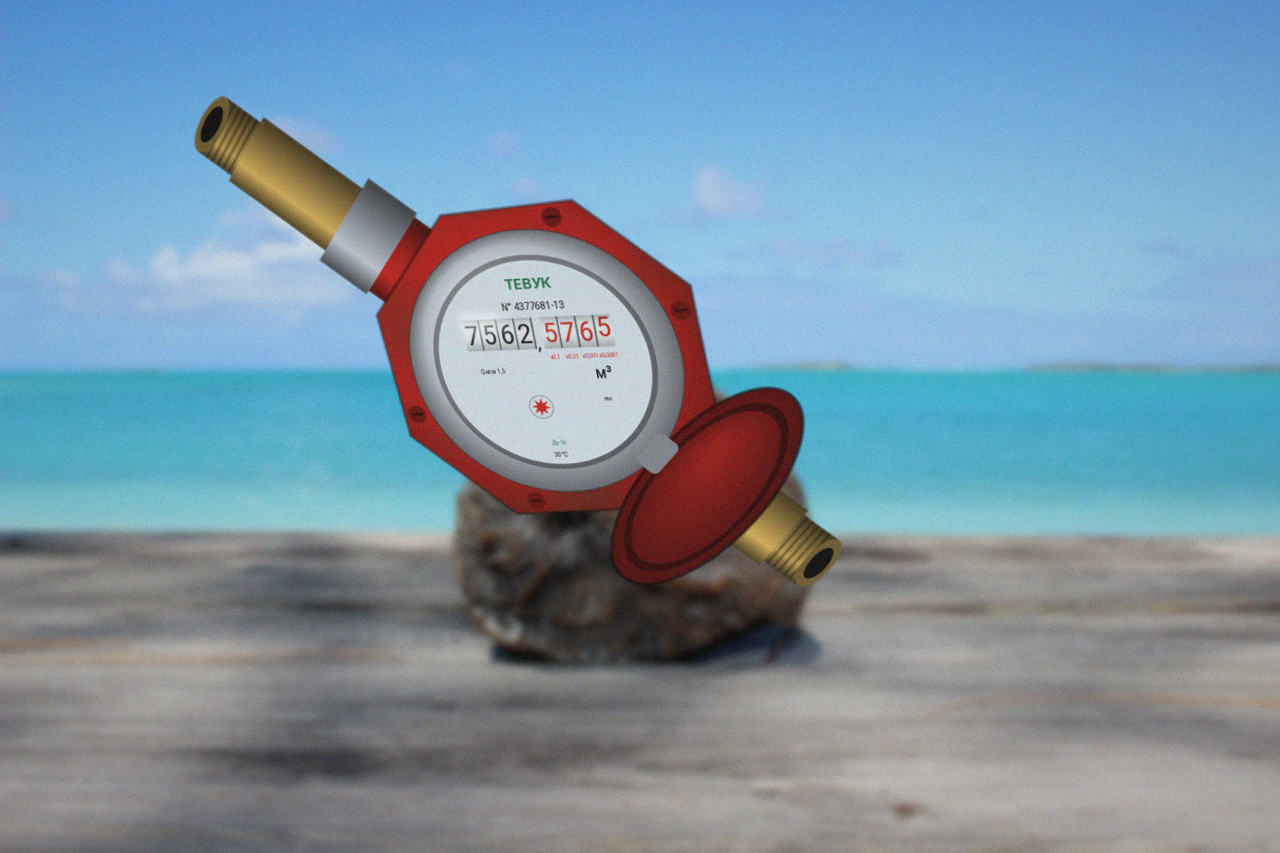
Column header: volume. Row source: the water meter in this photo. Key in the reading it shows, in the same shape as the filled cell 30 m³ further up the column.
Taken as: 7562.5765 m³
